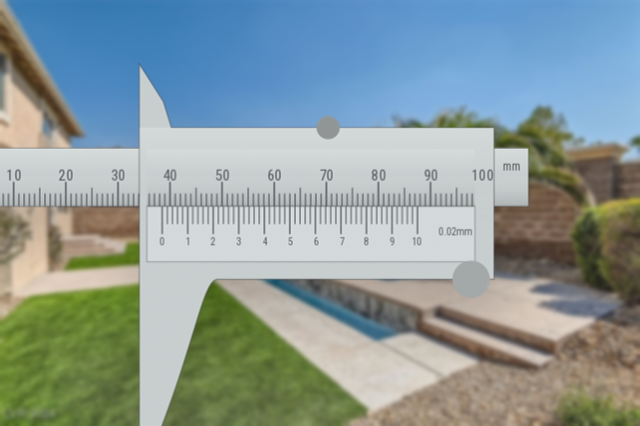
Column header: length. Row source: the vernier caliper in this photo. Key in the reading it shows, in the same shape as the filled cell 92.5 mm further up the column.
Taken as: 38.5 mm
